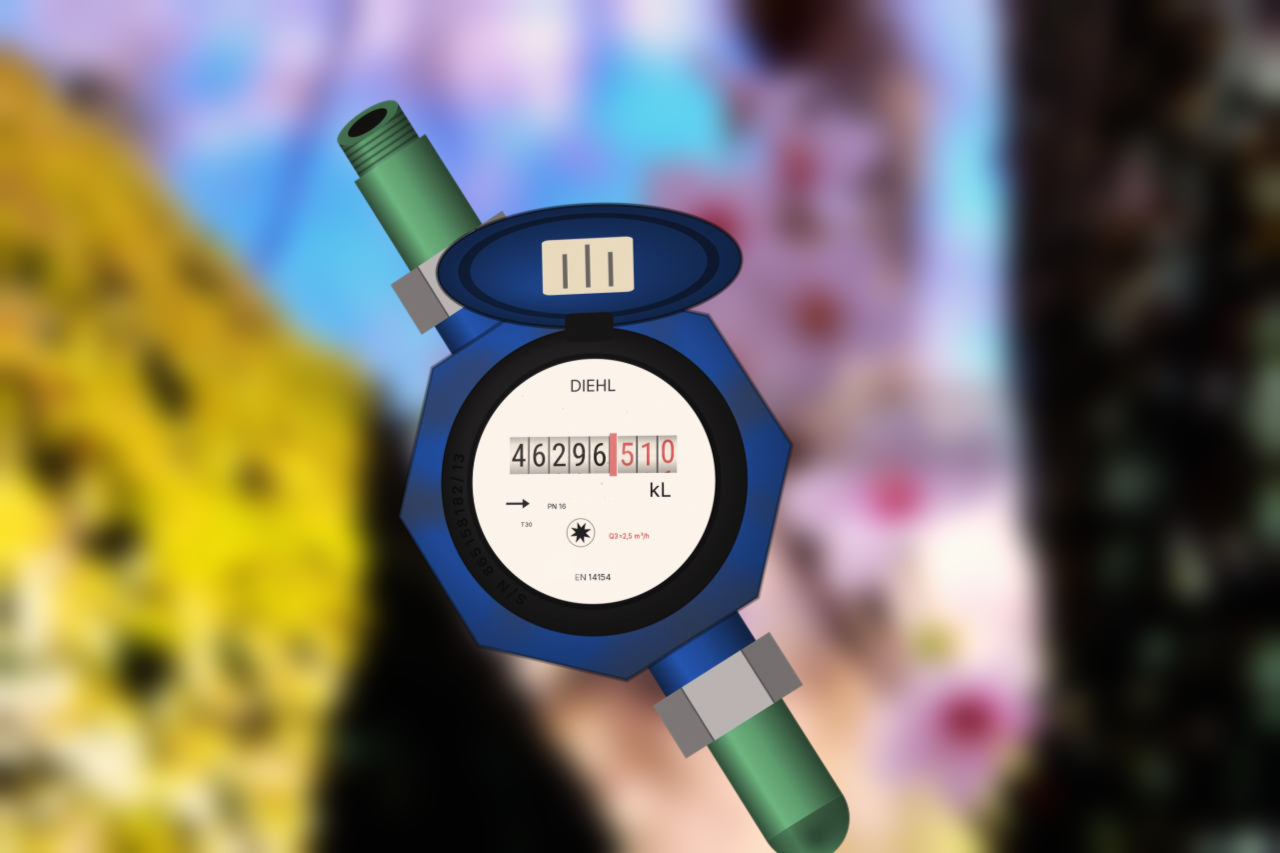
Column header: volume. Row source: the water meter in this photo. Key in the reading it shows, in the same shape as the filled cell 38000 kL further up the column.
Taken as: 46296.510 kL
